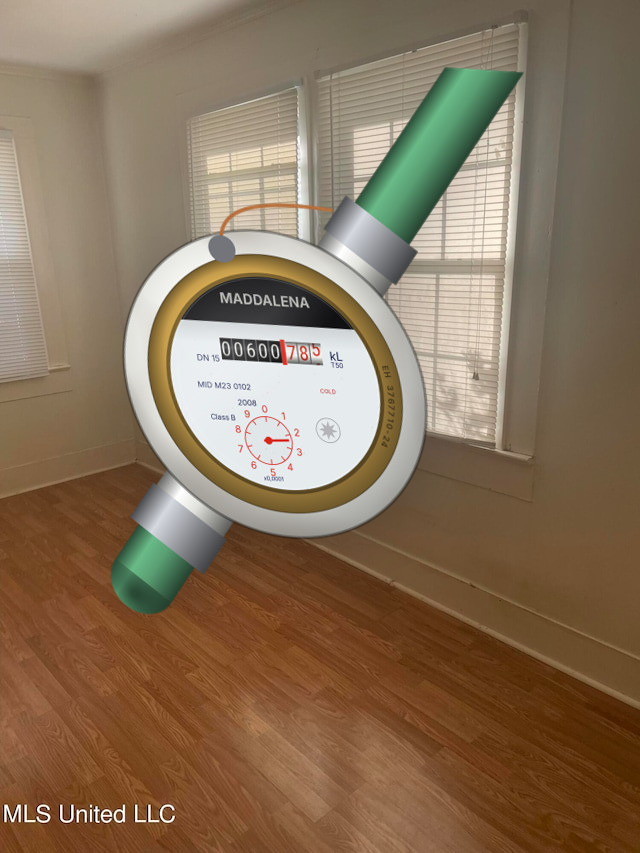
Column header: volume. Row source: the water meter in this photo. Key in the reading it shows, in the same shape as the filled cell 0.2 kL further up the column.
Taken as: 600.7852 kL
